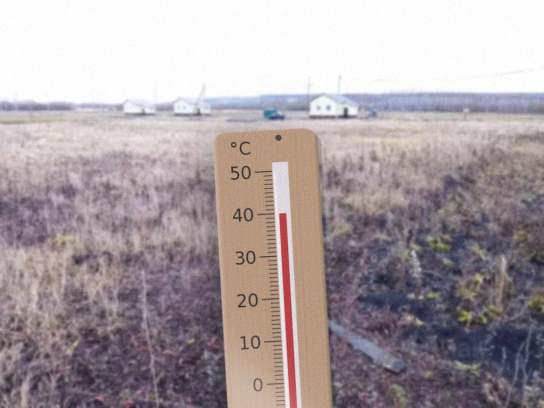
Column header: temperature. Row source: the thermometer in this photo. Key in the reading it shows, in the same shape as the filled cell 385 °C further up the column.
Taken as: 40 °C
